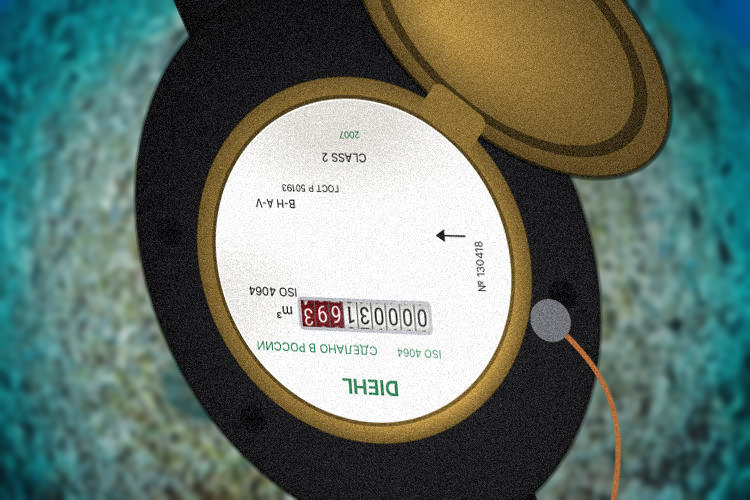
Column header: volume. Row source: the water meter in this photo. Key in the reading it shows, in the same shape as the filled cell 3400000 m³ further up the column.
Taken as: 31.693 m³
